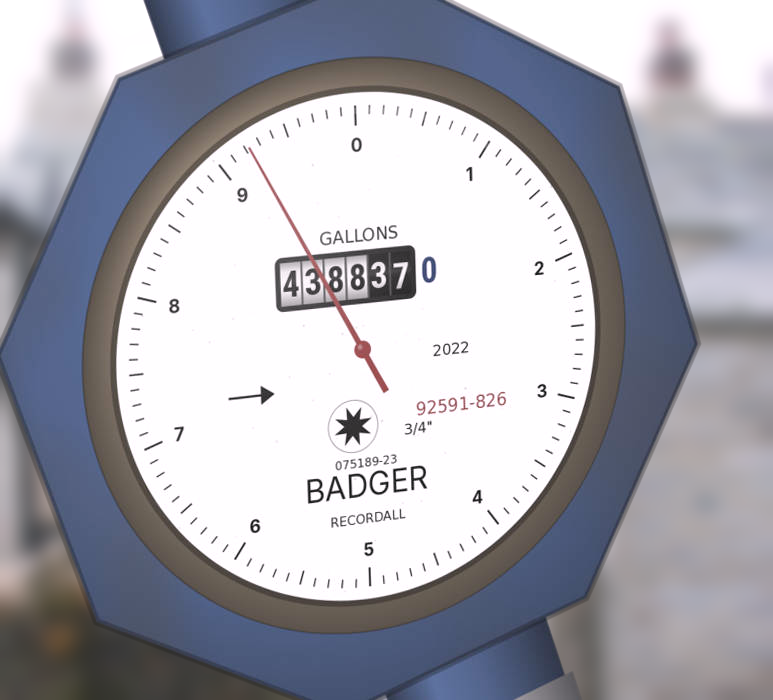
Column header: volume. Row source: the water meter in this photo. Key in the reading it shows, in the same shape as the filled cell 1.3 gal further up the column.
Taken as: 4388369.2 gal
